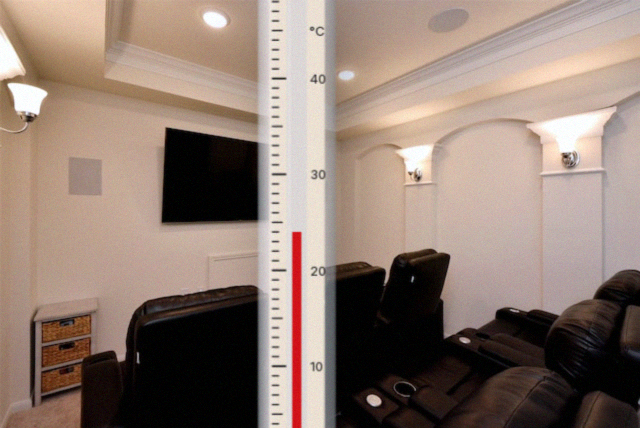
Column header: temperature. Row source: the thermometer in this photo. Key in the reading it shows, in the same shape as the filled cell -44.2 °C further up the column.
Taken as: 24 °C
